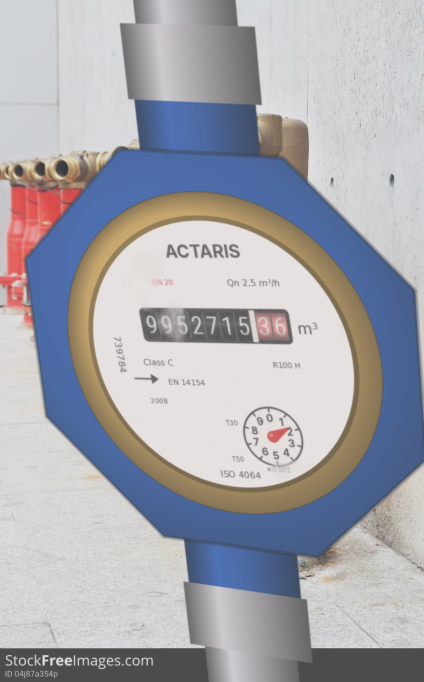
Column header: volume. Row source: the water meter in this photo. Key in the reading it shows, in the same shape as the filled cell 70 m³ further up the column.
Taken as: 9952715.361 m³
